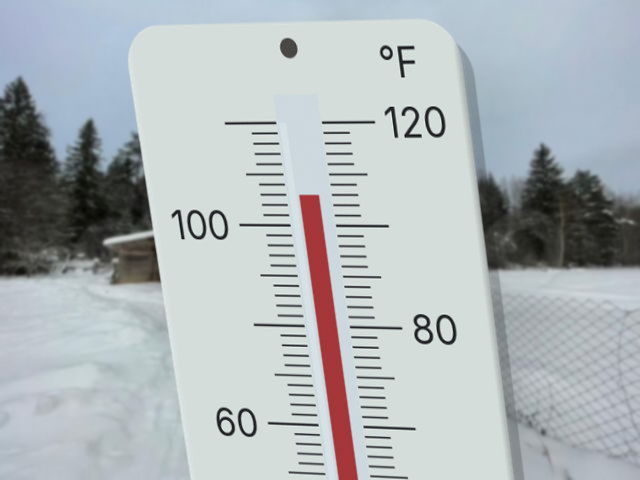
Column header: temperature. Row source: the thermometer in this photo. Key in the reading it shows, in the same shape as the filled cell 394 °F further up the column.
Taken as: 106 °F
